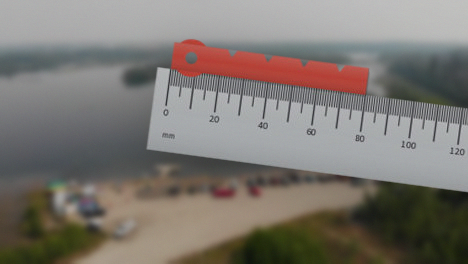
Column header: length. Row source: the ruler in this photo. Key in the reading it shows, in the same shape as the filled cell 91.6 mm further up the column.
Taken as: 80 mm
